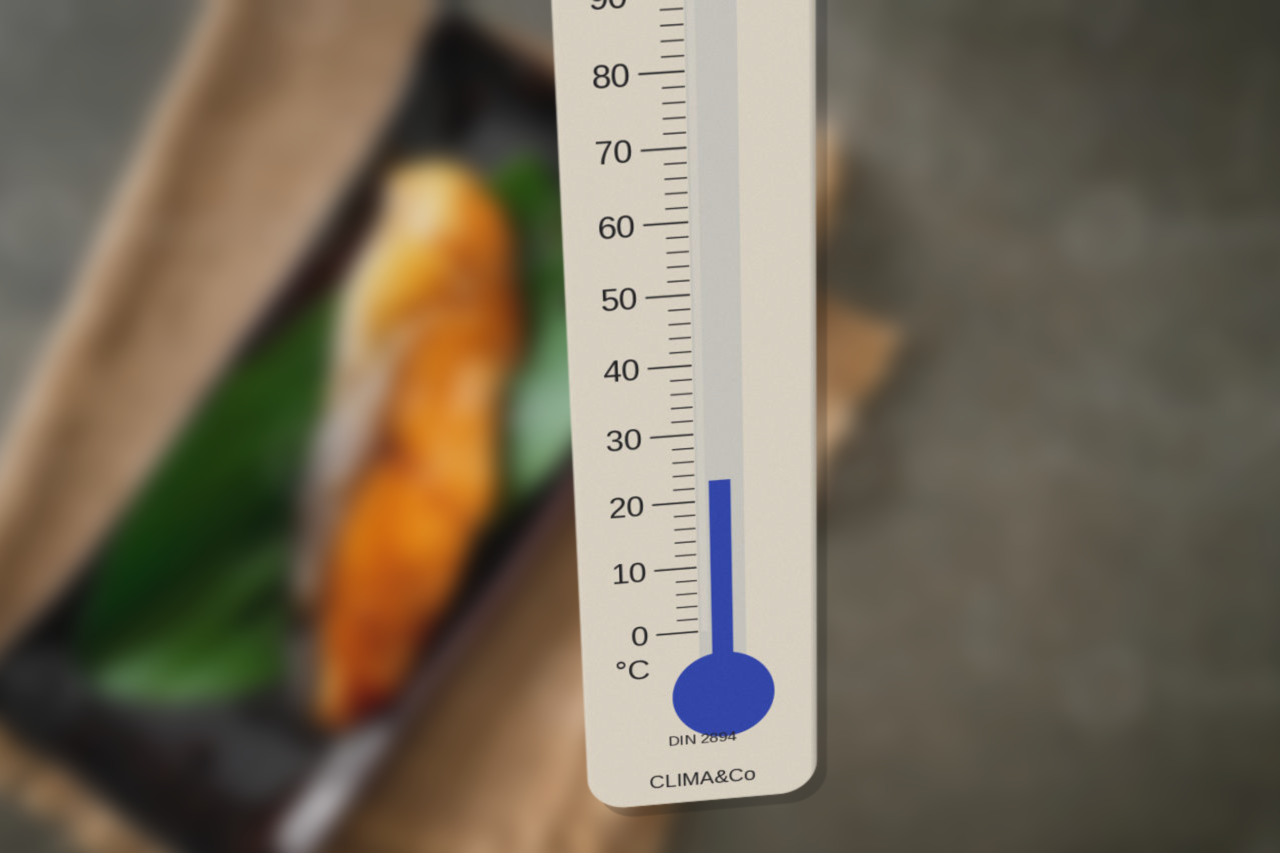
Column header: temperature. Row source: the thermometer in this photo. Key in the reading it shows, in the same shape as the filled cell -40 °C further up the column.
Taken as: 23 °C
